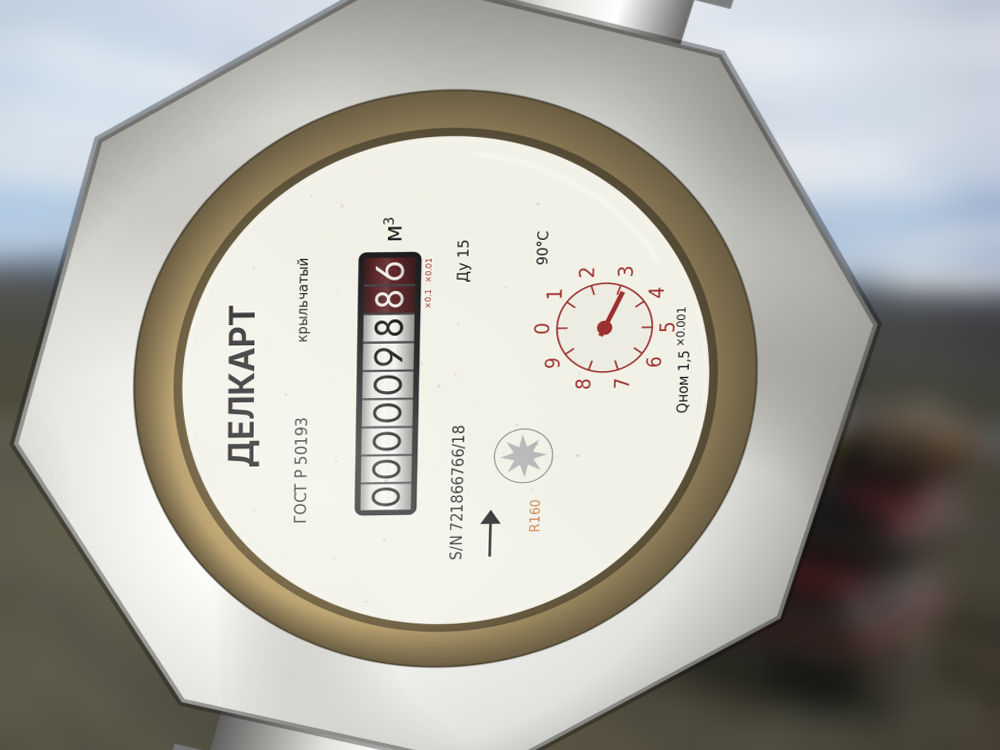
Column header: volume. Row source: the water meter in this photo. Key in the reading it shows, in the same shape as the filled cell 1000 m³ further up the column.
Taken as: 98.863 m³
